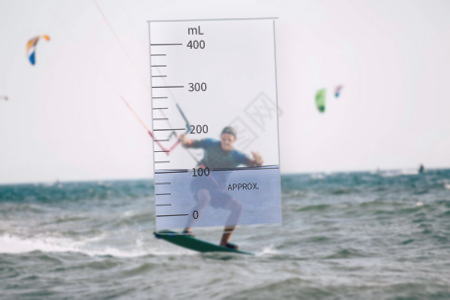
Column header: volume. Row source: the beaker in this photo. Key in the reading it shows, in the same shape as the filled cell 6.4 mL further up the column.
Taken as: 100 mL
